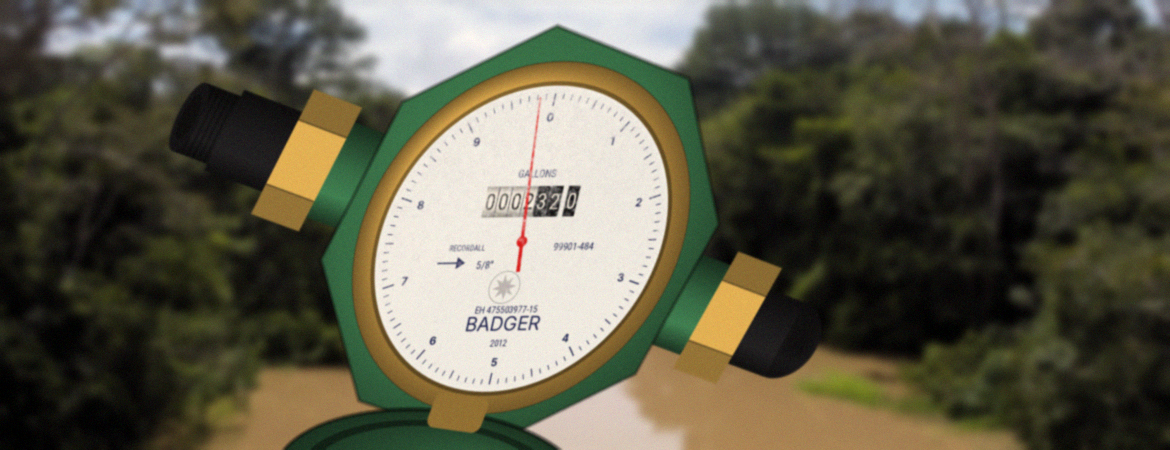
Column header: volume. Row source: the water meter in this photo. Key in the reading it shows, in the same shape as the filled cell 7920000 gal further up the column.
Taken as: 2319.8 gal
